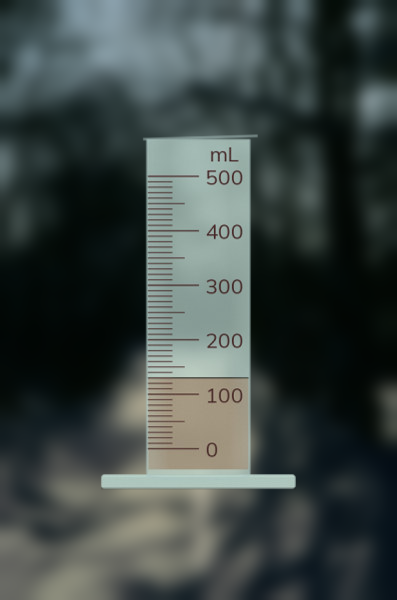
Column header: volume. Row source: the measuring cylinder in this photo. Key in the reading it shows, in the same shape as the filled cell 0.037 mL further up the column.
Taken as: 130 mL
